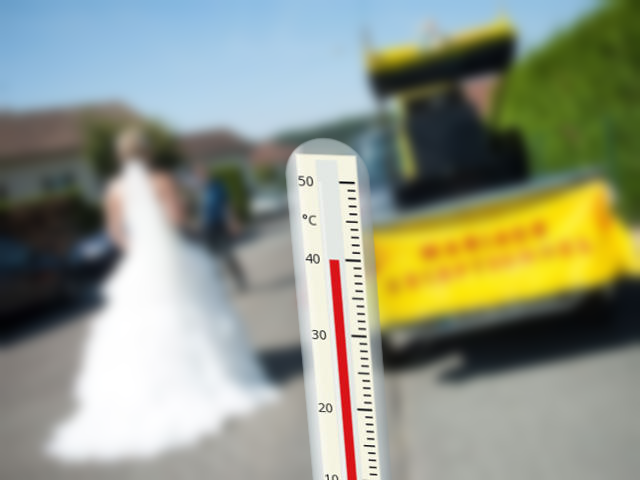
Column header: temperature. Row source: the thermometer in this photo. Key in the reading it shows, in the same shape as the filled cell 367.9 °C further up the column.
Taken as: 40 °C
